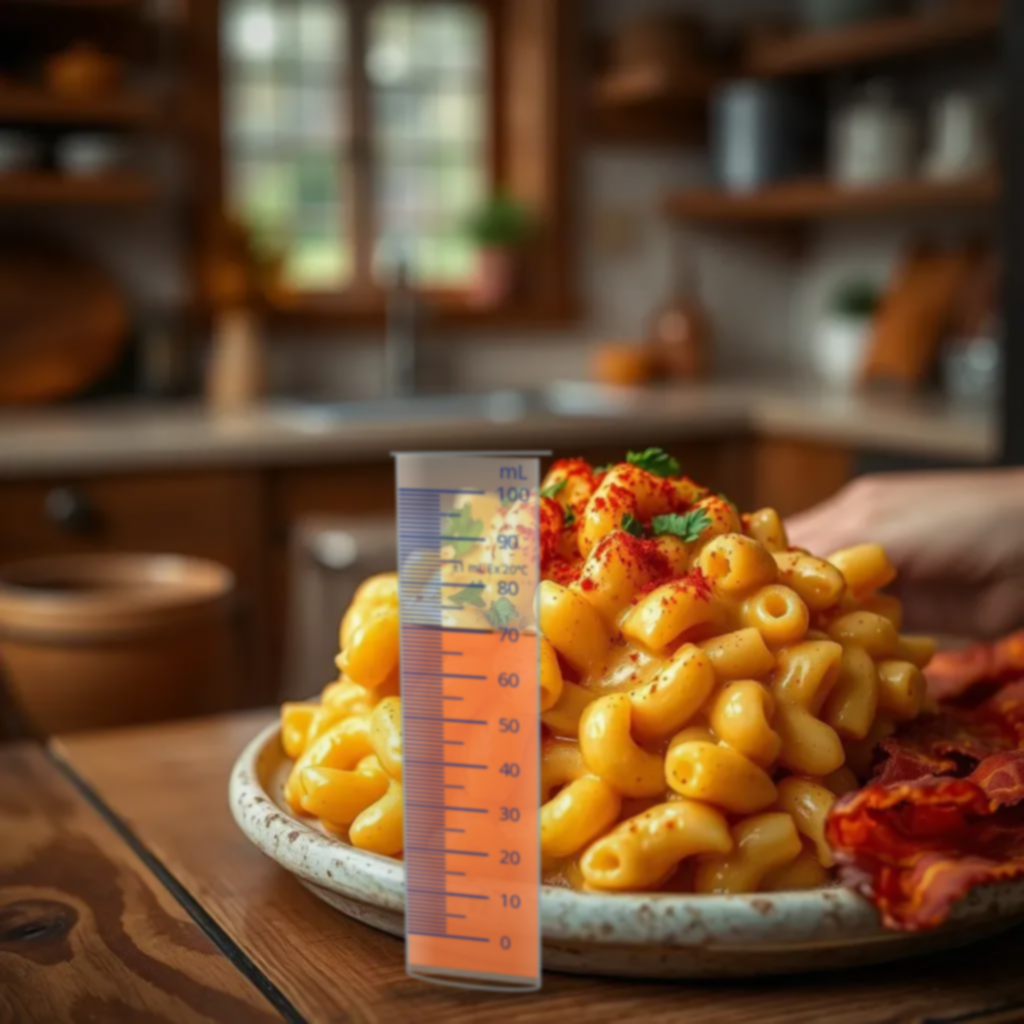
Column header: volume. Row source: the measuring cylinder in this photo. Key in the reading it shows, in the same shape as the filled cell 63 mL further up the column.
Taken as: 70 mL
